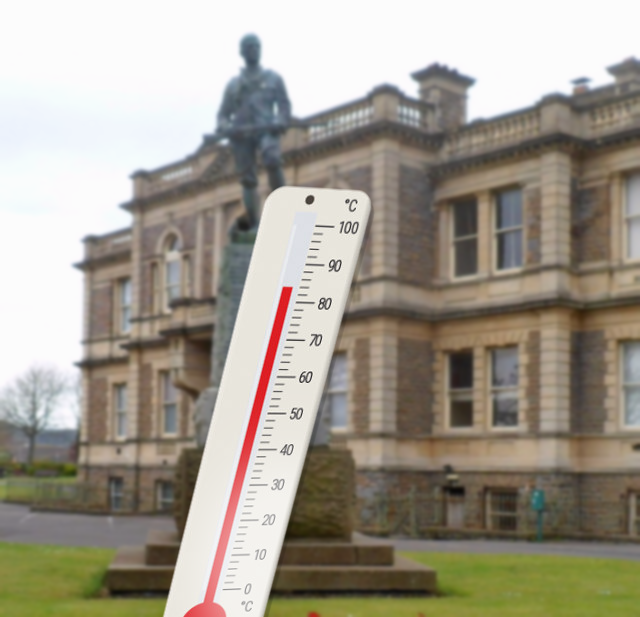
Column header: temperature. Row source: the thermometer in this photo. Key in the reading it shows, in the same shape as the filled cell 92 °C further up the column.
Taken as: 84 °C
